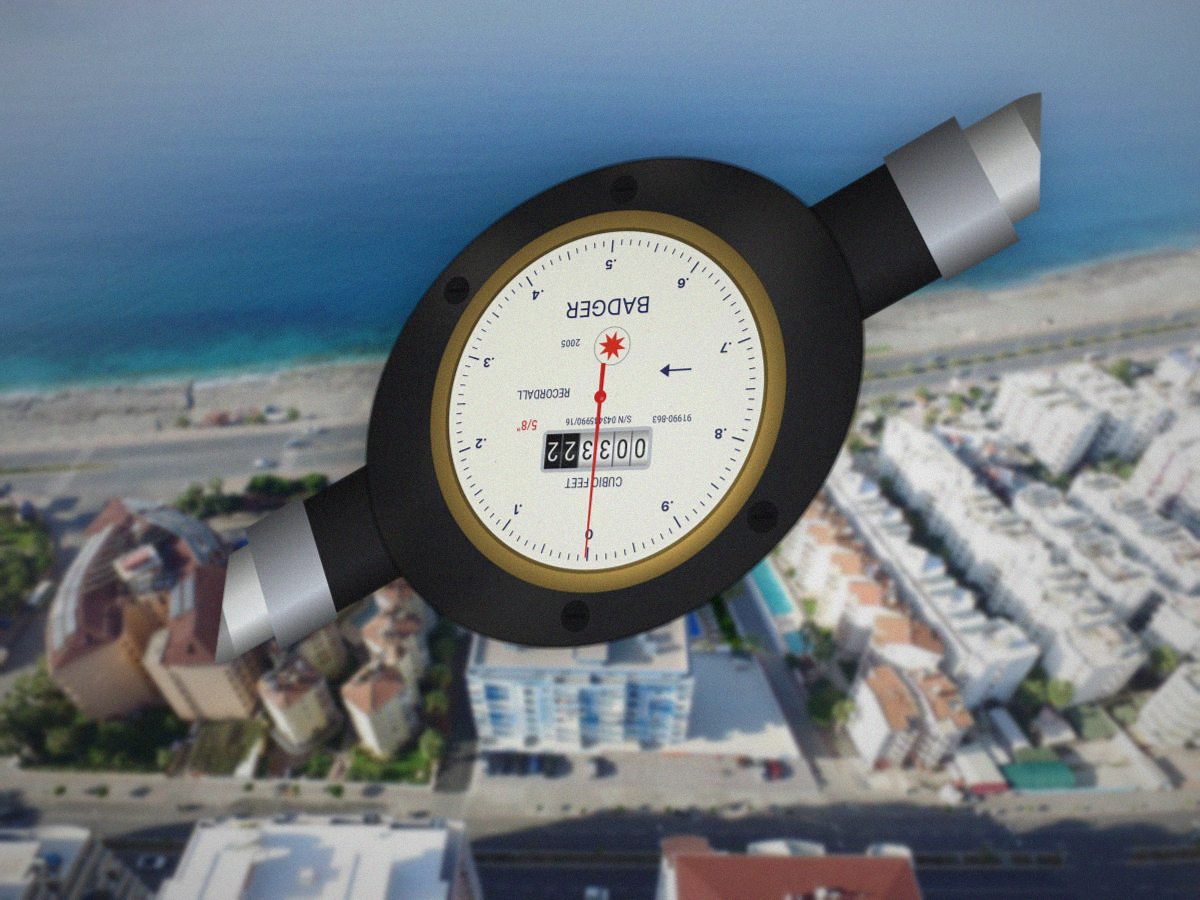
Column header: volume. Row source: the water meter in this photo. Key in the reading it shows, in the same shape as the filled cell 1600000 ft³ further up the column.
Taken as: 3322.00 ft³
